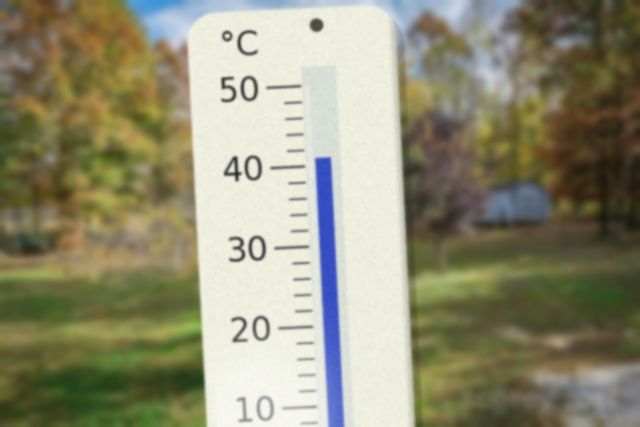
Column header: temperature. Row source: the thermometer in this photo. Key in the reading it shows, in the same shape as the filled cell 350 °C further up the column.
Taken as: 41 °C
